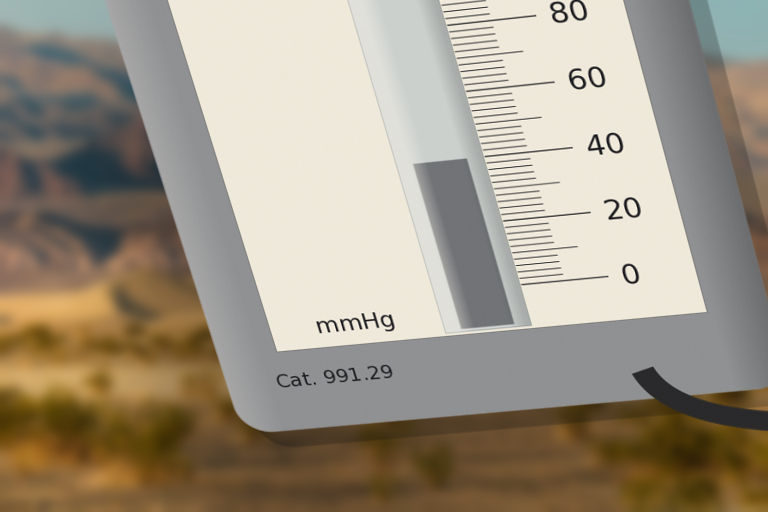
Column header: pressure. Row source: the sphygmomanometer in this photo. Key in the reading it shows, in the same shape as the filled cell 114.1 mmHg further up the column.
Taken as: 40 mmHg
